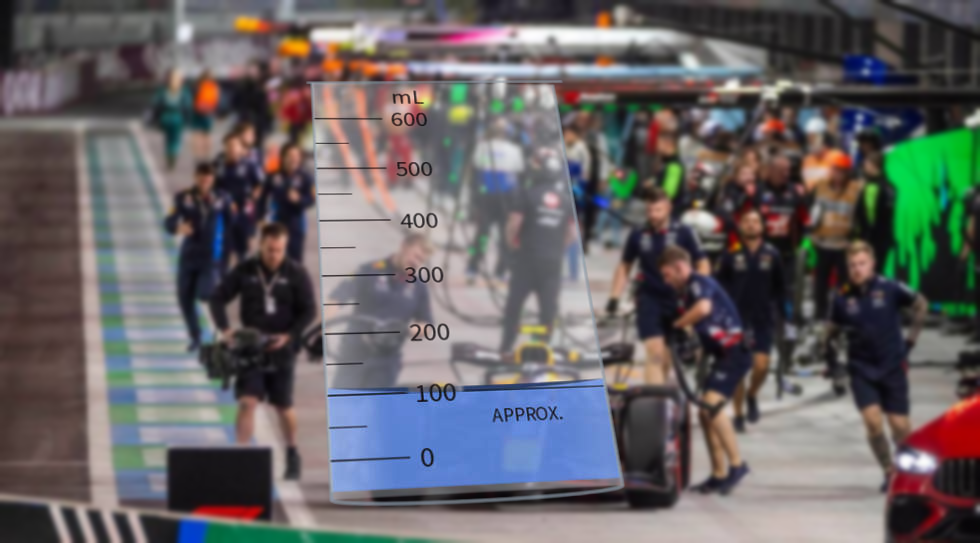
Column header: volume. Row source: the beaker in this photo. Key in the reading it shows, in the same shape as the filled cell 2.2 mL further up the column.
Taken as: 100 mL
